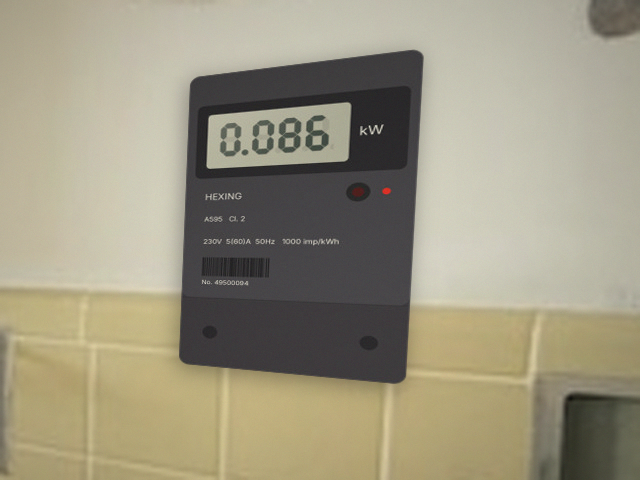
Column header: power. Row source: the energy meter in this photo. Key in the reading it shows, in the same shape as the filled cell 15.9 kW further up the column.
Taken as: 0.086 kW
